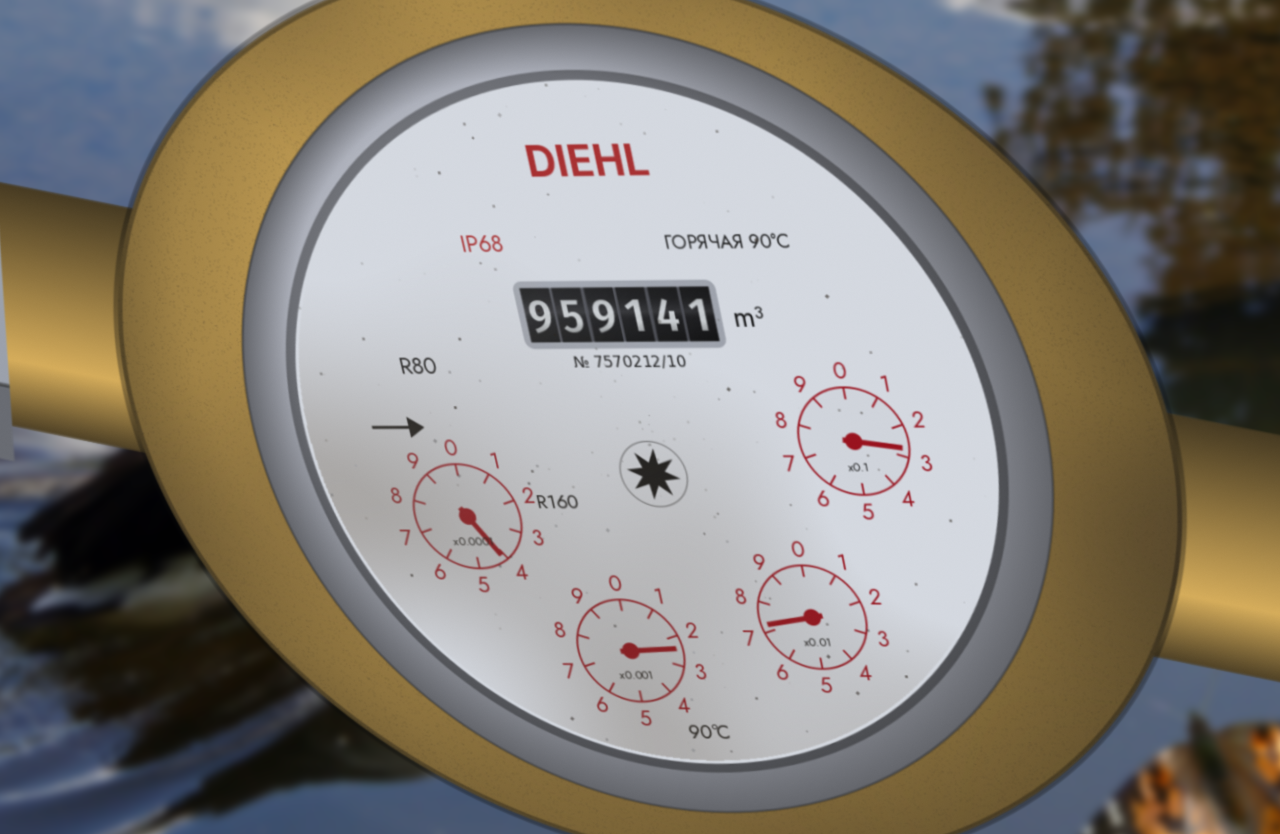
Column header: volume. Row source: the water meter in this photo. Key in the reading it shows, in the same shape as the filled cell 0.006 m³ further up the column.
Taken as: 959141.2724 m³
